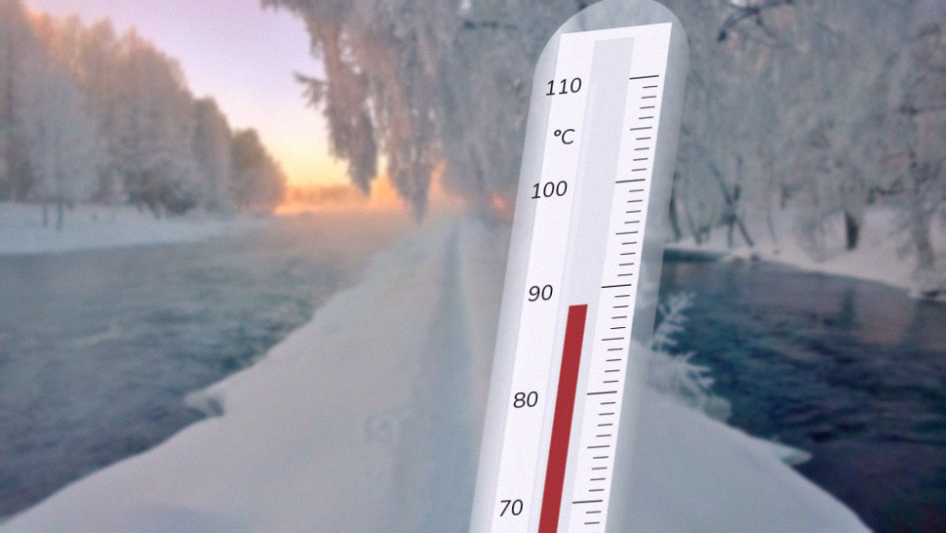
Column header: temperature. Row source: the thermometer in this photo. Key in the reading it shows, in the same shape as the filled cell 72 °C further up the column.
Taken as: 88.5 °C
